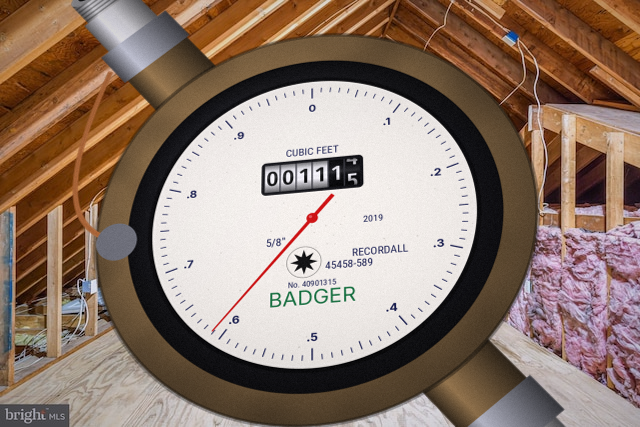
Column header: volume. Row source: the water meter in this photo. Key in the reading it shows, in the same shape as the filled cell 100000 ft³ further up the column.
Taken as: 1114.61 ft³
